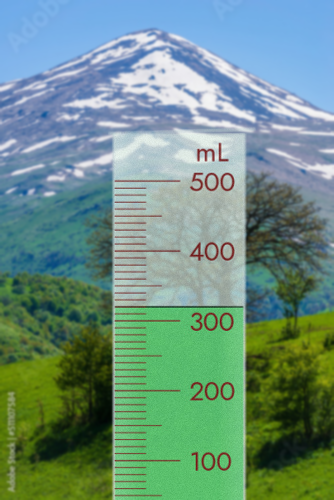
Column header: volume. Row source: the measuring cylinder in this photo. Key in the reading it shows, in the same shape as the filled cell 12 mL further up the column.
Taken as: 320 mL
